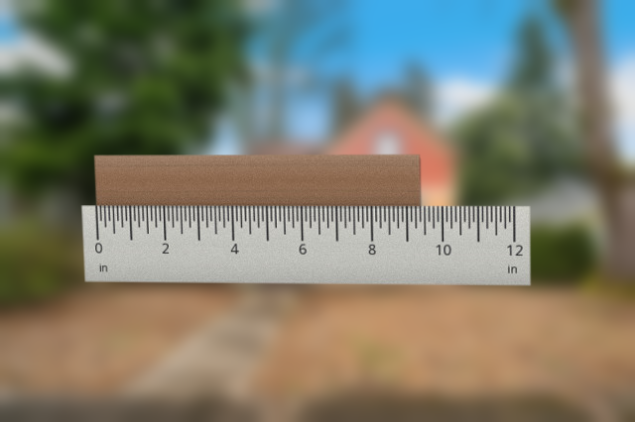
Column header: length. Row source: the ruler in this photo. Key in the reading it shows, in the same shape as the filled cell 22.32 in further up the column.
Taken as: 9.375 in
